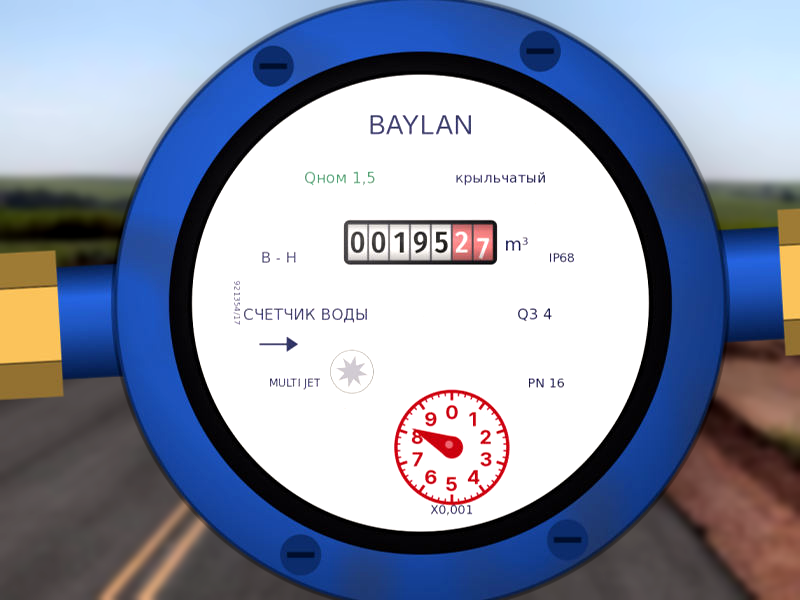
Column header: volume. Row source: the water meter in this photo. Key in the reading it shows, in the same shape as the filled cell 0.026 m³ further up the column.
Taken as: 195.268 m³
